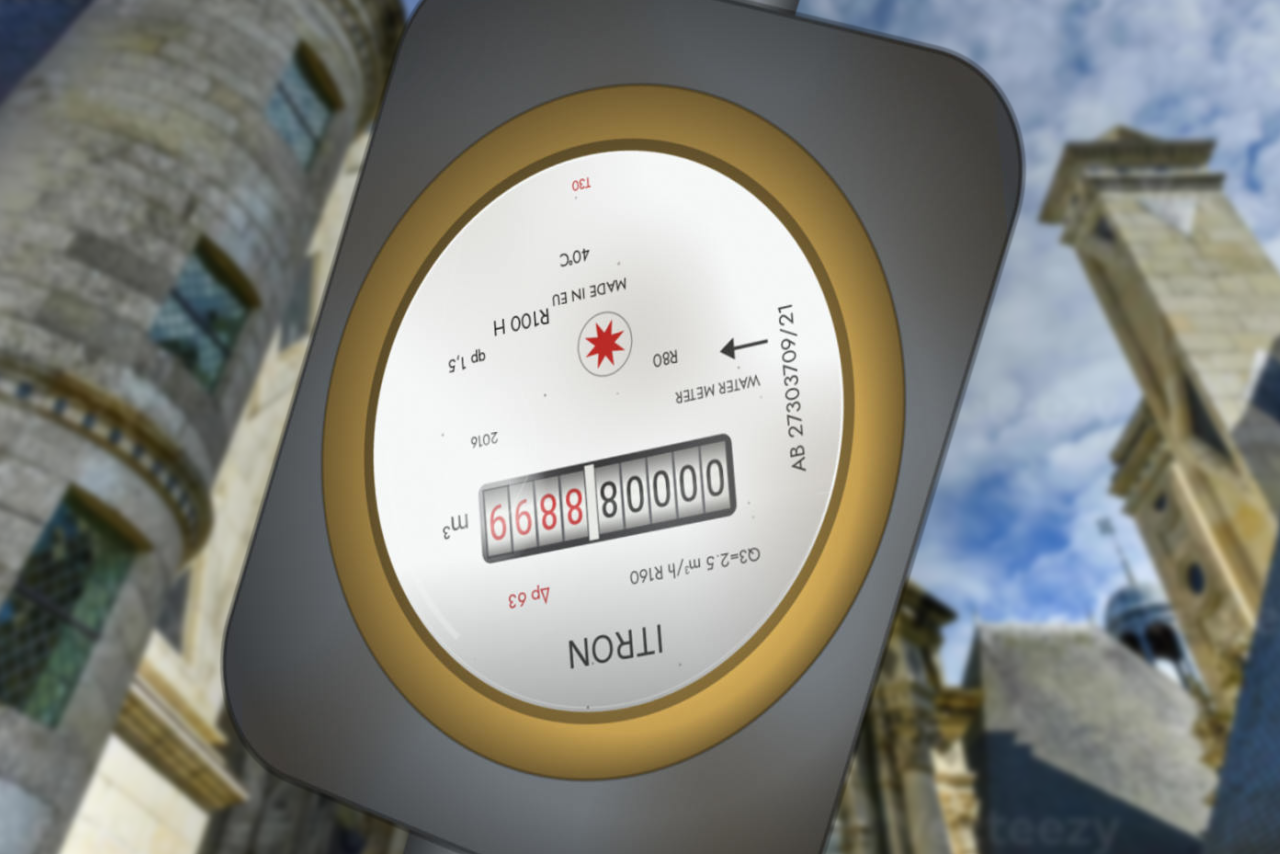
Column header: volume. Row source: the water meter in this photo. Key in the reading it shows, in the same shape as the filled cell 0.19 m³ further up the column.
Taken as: 8.8899 m³
